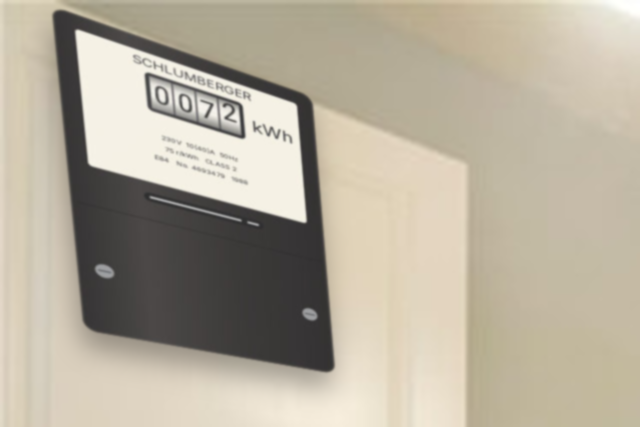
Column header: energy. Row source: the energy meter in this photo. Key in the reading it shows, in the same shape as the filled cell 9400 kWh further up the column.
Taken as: 72 kWh
